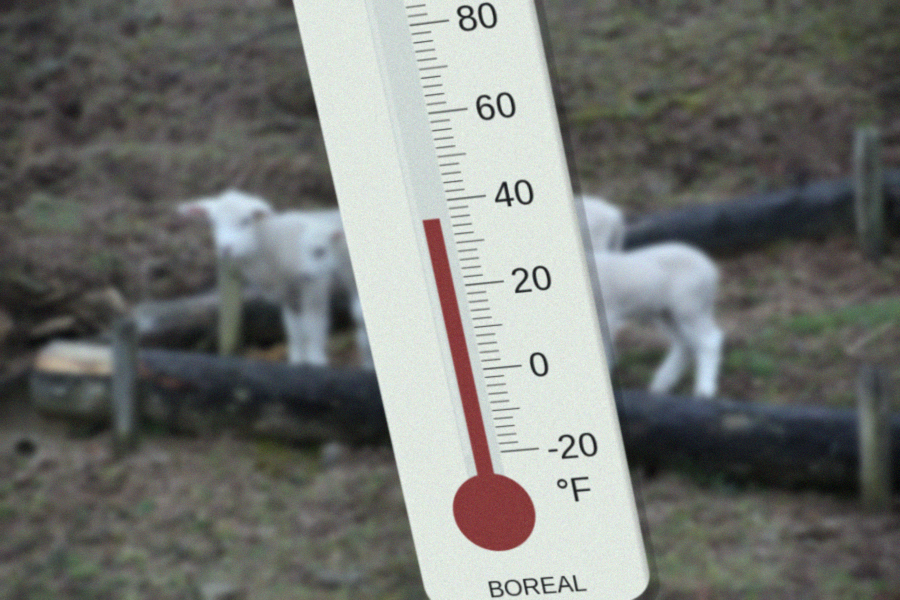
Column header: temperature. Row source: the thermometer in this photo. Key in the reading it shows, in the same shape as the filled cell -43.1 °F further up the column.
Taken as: 36 °F
